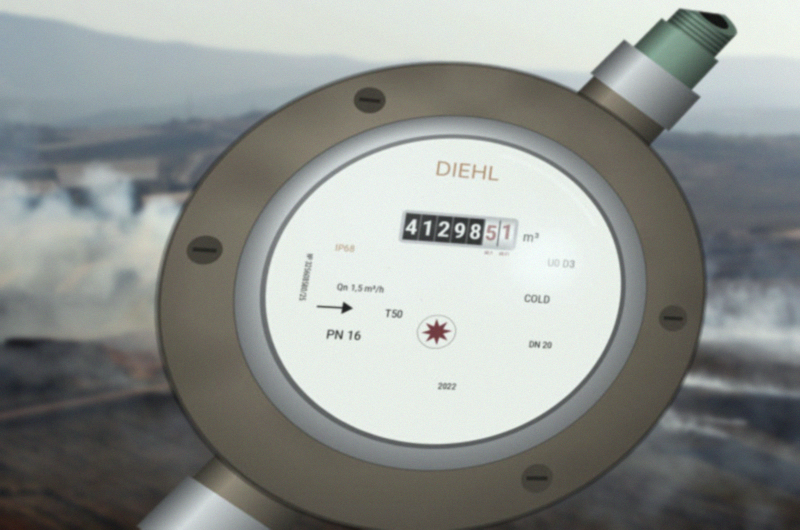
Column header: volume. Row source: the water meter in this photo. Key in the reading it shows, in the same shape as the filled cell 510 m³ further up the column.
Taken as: 41298.51 m³
